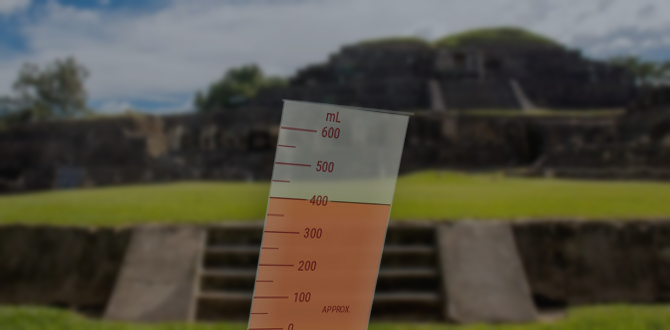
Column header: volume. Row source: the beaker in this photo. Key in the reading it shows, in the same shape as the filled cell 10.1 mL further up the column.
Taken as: 400 mL
